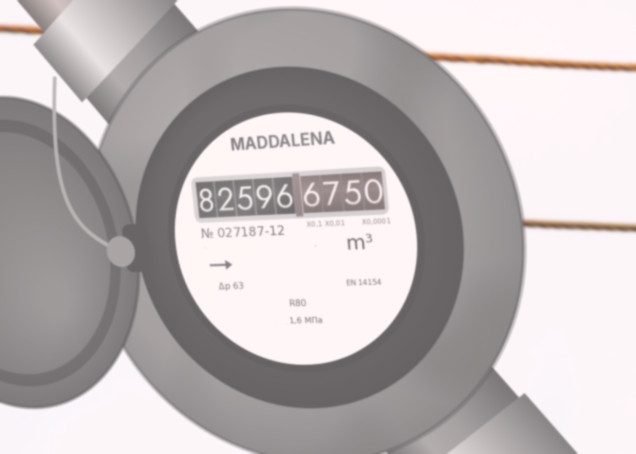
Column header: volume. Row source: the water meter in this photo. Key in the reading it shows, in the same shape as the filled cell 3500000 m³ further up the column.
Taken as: 82596.6750 m³
